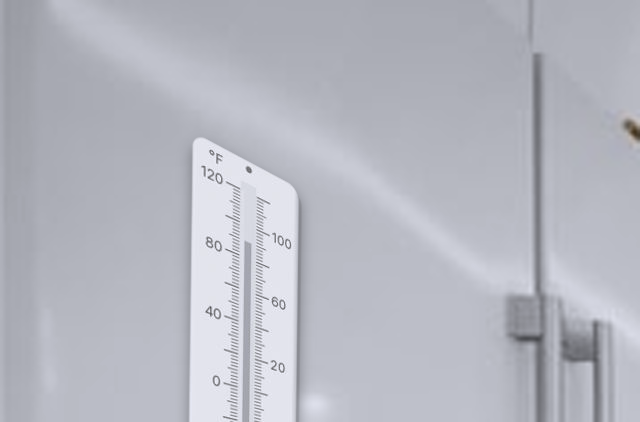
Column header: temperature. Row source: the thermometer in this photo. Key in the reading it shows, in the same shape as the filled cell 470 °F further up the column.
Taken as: 90 °F
